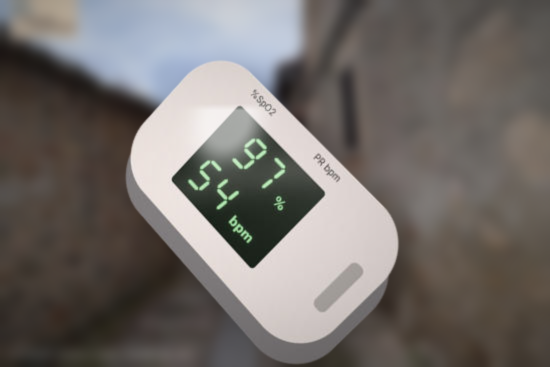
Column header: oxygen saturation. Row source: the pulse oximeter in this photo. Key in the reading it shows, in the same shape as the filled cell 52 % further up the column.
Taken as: 97 %
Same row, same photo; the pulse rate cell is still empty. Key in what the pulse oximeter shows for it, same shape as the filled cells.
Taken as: 54 bpm
